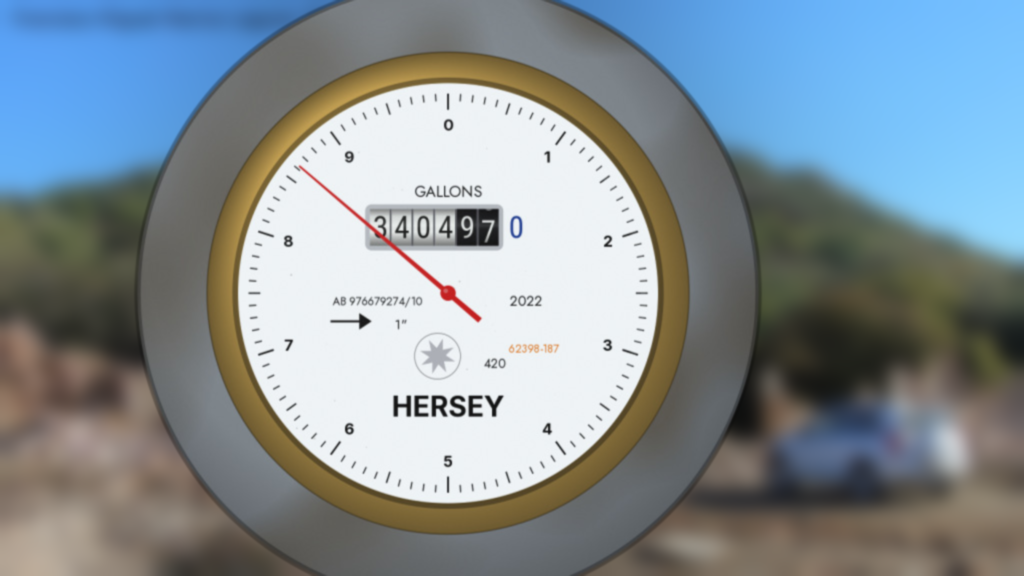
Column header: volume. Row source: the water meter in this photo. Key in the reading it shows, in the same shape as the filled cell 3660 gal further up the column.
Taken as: 3404968.6 gal
